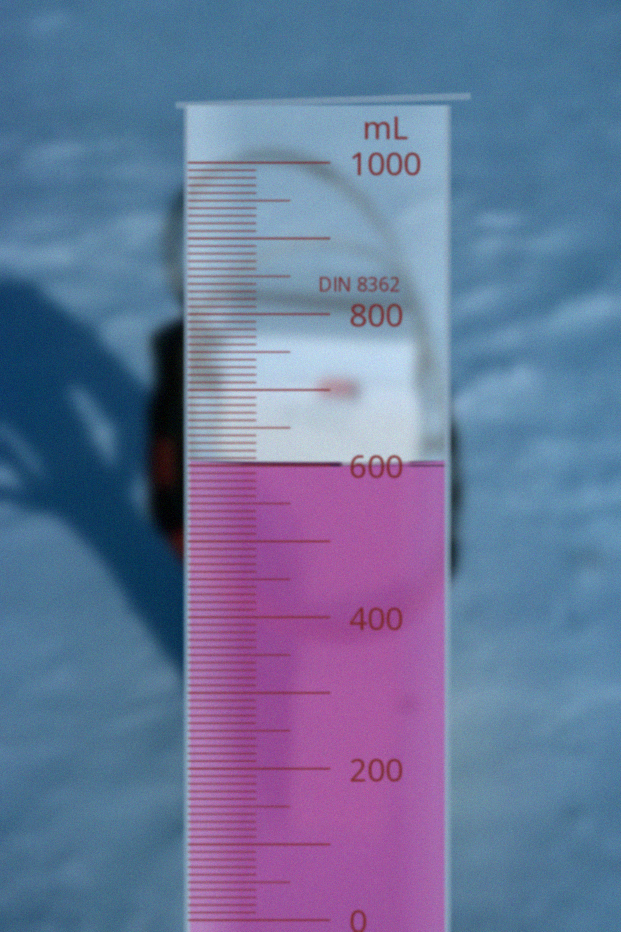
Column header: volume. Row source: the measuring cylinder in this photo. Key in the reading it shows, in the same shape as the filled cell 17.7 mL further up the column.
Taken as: 600 mL
